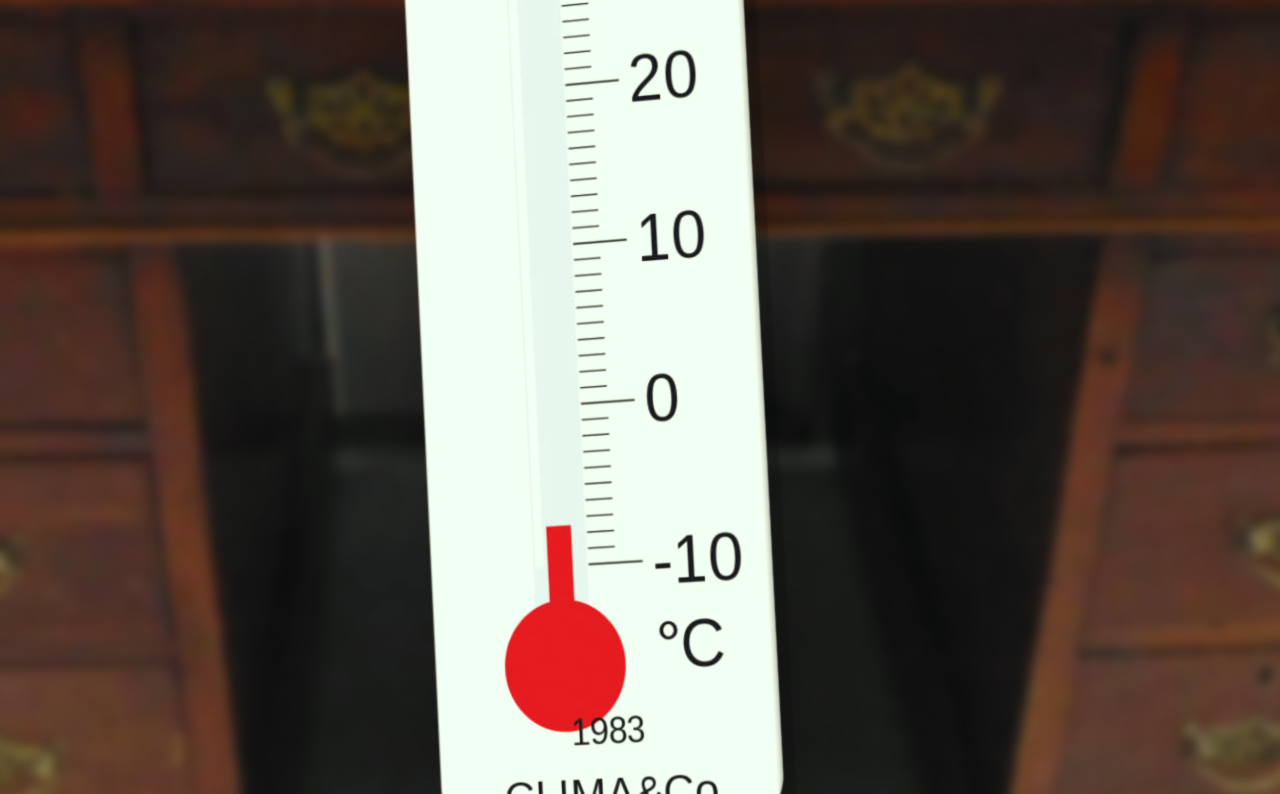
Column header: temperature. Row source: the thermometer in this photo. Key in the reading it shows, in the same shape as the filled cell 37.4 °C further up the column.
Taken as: -7.5 °C
